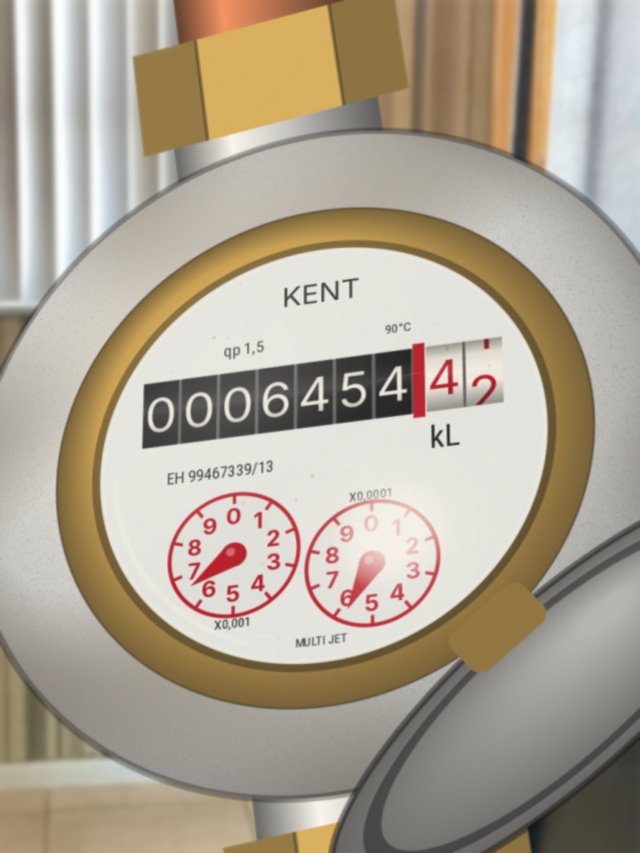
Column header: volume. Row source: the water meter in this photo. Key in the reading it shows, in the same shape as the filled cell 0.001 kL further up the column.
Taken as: 6454.4165 kL
